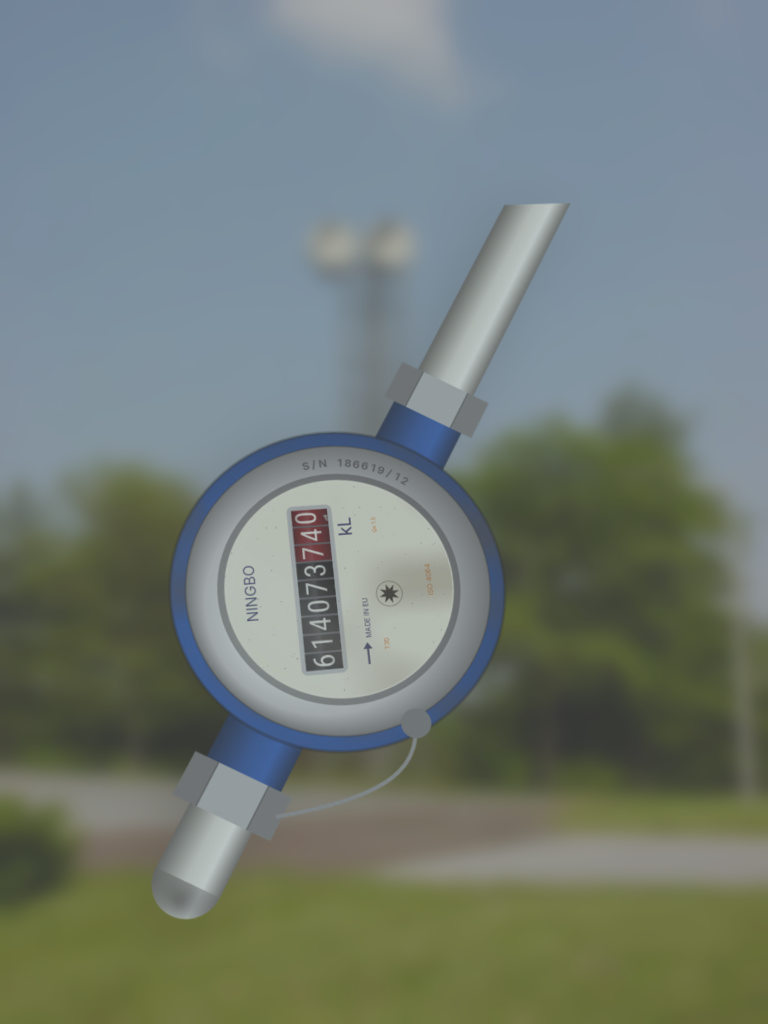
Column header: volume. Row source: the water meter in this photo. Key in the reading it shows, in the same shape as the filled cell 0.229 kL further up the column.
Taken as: 614073.740 kL
